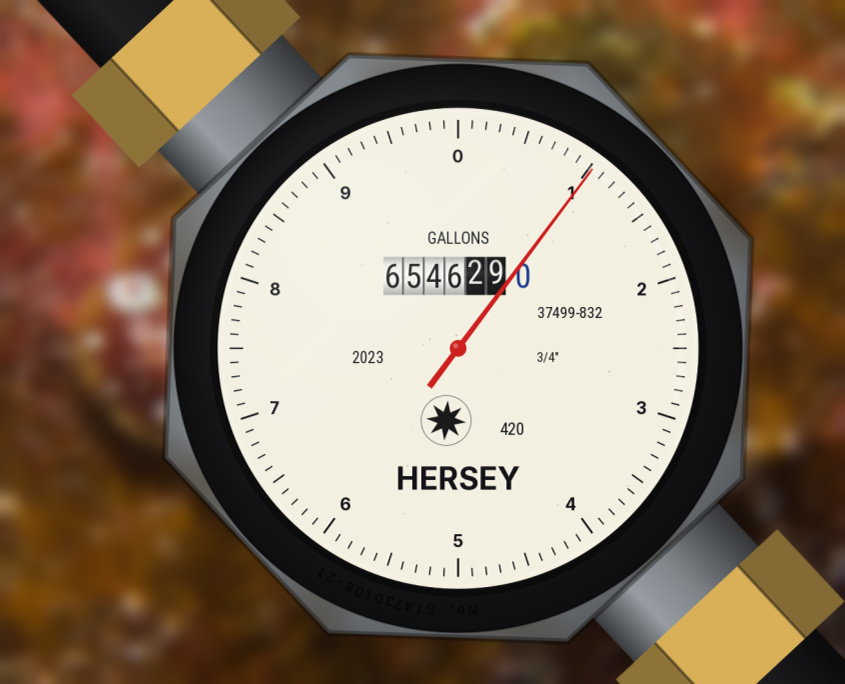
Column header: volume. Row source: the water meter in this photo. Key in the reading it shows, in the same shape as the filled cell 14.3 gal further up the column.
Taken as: 6546291.0 gal
